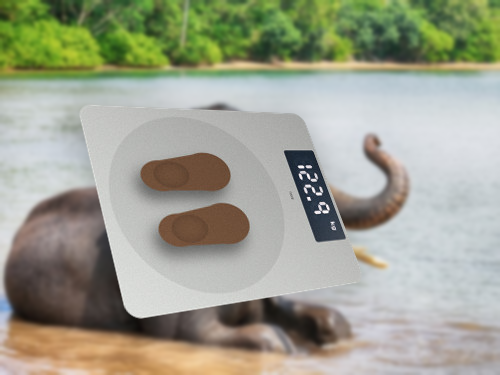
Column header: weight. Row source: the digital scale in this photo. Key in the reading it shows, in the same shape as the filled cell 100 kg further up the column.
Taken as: 122.9 kg
